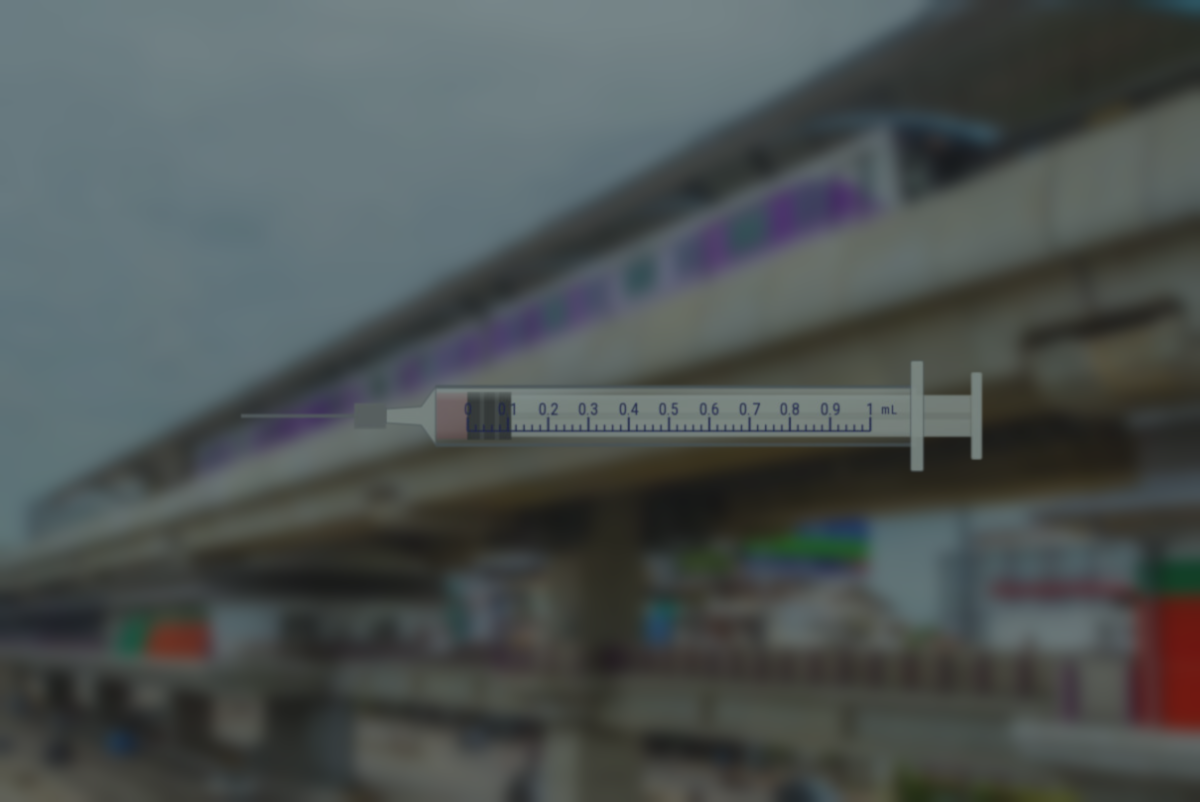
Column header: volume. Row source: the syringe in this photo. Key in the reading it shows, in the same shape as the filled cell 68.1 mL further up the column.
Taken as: 0 mL
